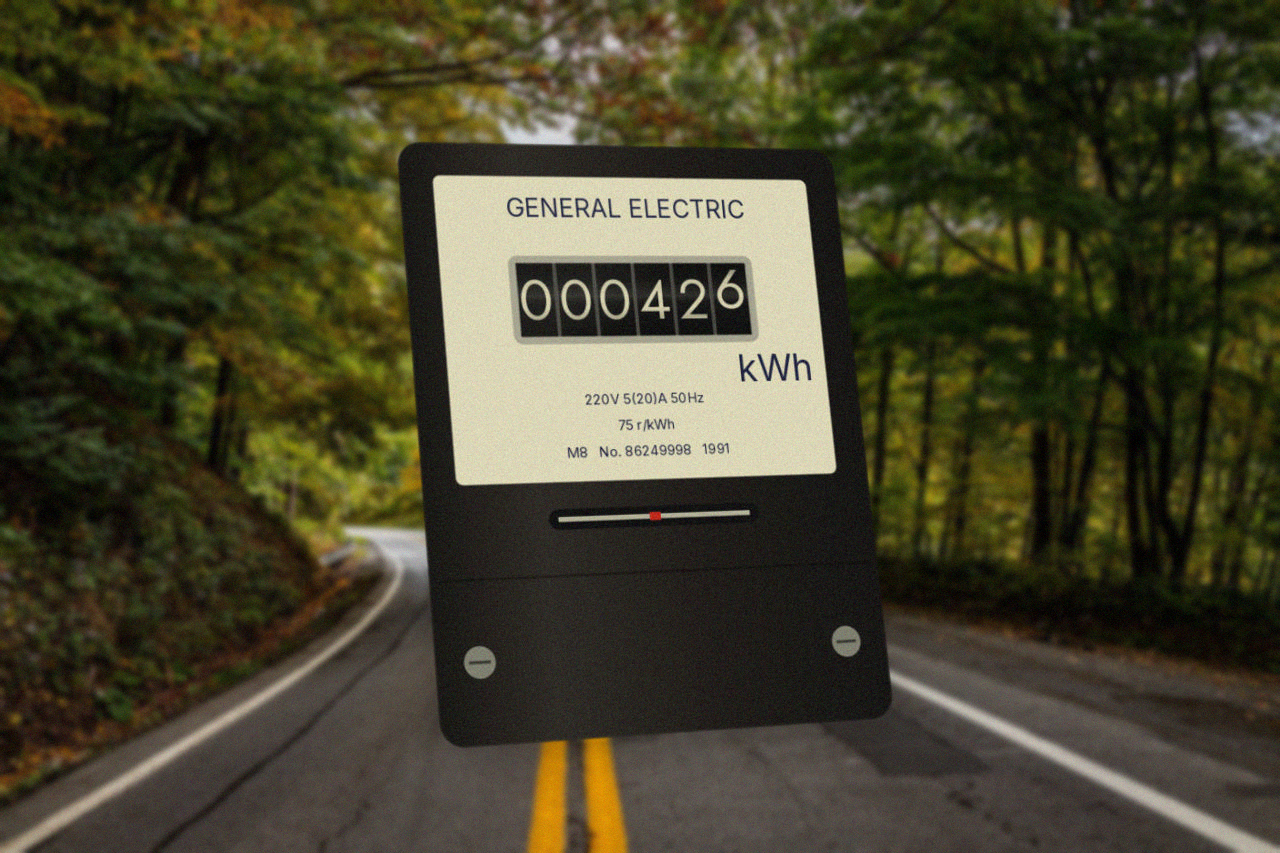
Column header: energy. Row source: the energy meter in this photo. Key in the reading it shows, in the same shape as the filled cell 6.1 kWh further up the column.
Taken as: 426 kWh
